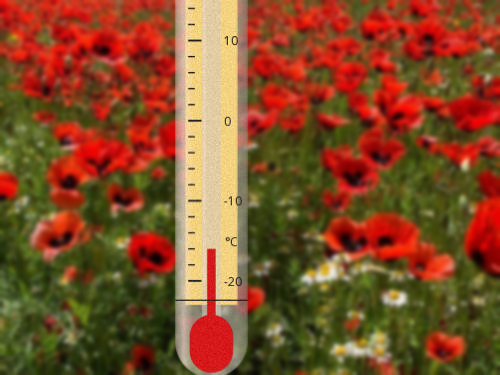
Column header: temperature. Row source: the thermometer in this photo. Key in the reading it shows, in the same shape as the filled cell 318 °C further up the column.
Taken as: -16 °C
